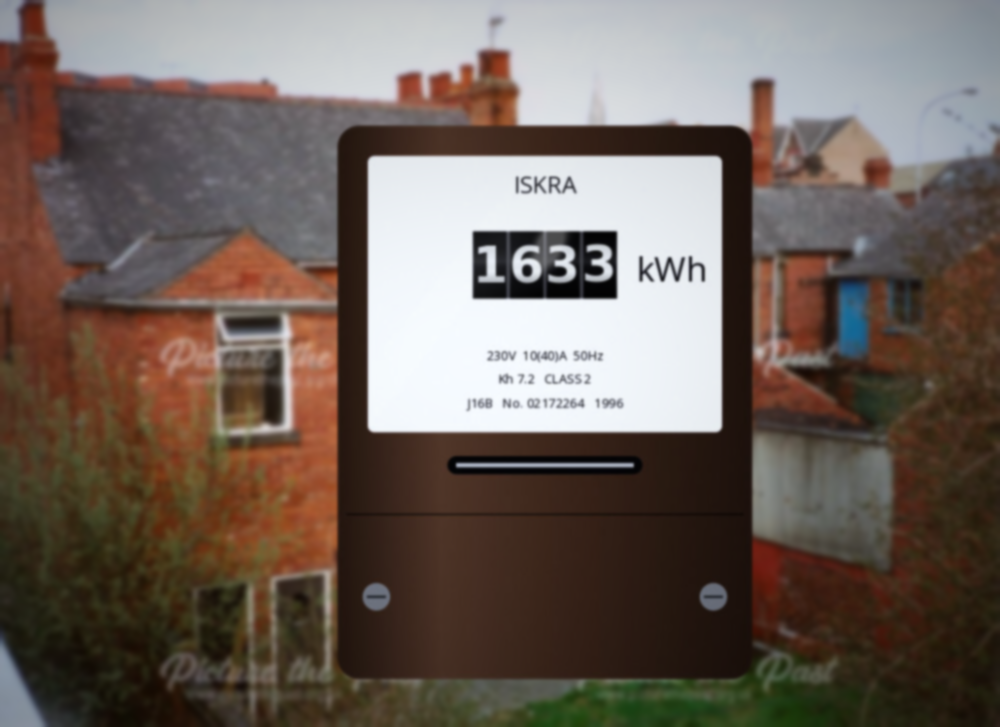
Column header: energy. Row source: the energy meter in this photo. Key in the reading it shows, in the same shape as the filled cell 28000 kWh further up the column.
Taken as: 1633 kWh
